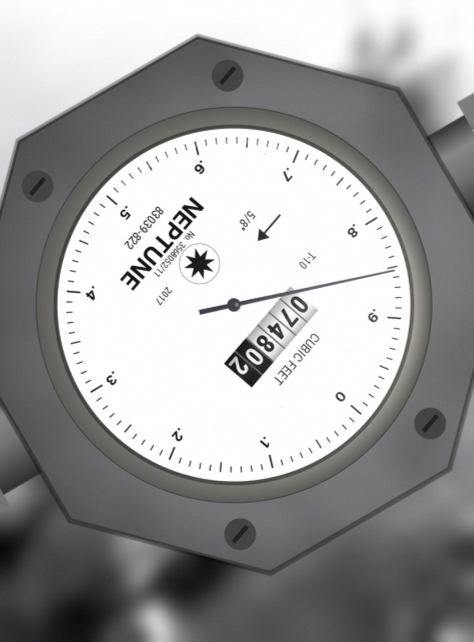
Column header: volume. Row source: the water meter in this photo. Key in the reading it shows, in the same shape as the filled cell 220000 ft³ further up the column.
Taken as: 74801.85 ft³
